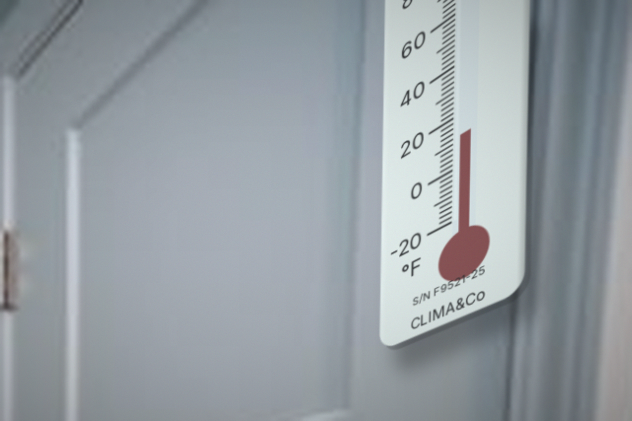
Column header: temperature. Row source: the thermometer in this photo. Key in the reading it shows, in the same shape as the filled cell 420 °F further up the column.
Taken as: 12 °F
